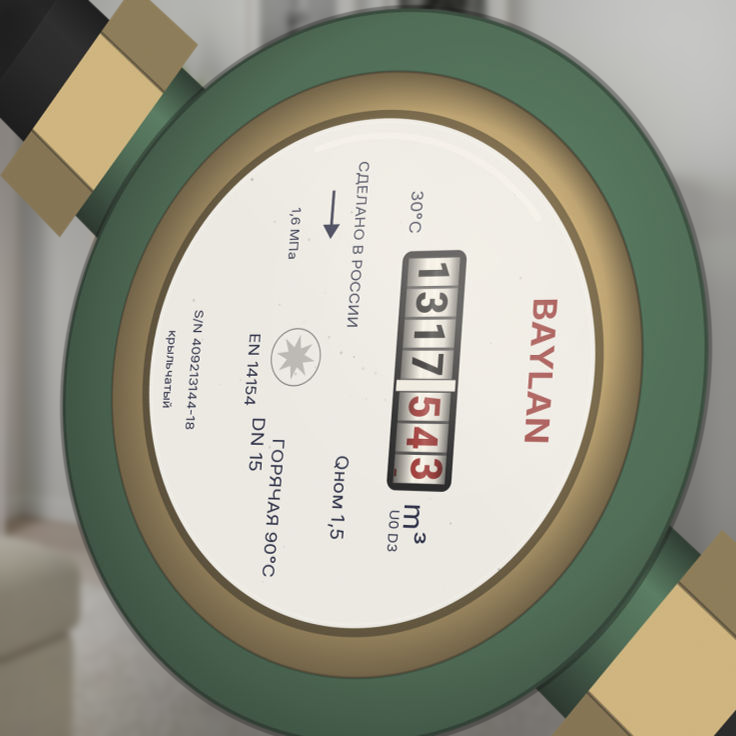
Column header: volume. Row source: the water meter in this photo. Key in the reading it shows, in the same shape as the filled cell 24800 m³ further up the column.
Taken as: 1317.543 m³
